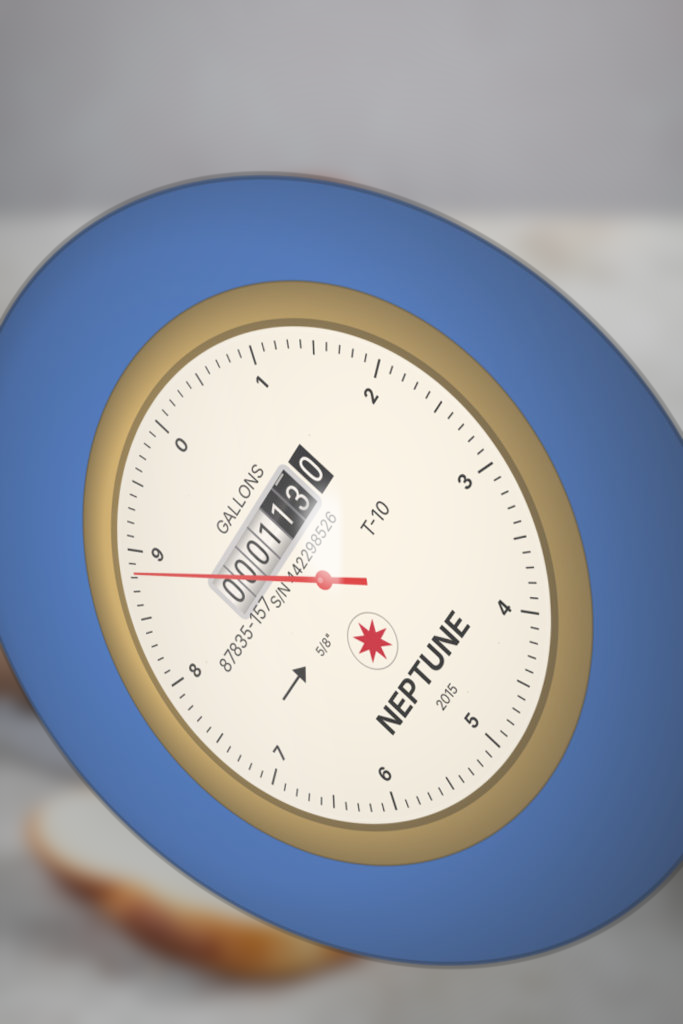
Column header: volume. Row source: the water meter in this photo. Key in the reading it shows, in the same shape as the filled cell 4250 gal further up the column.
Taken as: 1128.8 gal
